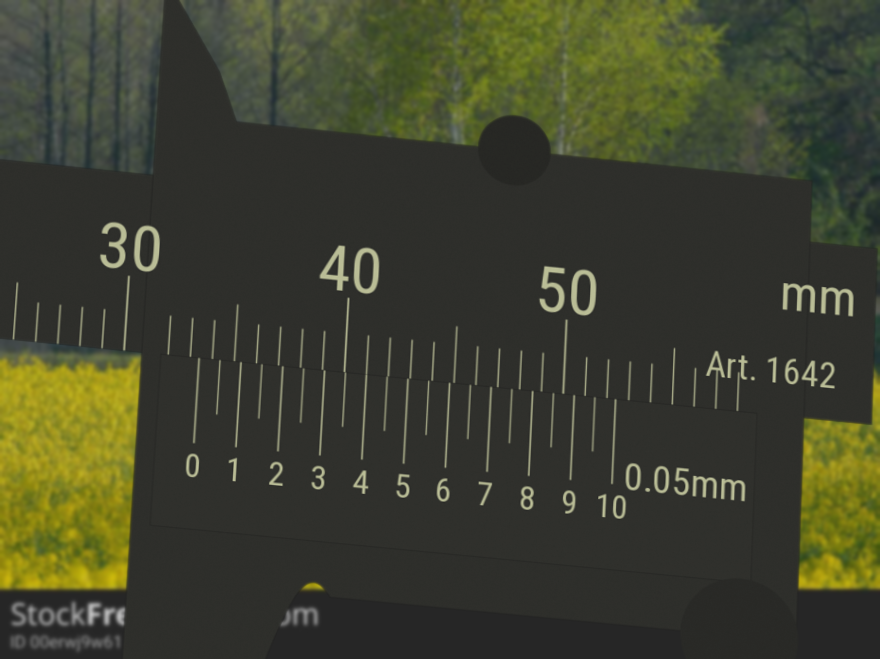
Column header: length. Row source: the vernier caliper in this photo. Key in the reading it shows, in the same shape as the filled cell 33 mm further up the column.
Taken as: 33.4 mm
